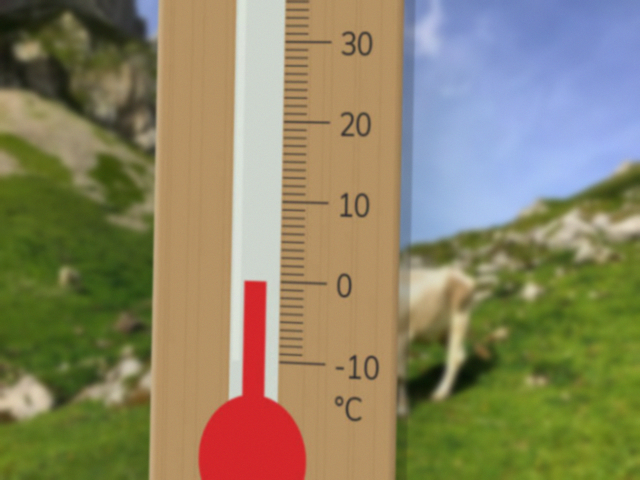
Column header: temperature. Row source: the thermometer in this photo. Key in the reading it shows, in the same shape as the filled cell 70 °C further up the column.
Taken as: 0 °C
